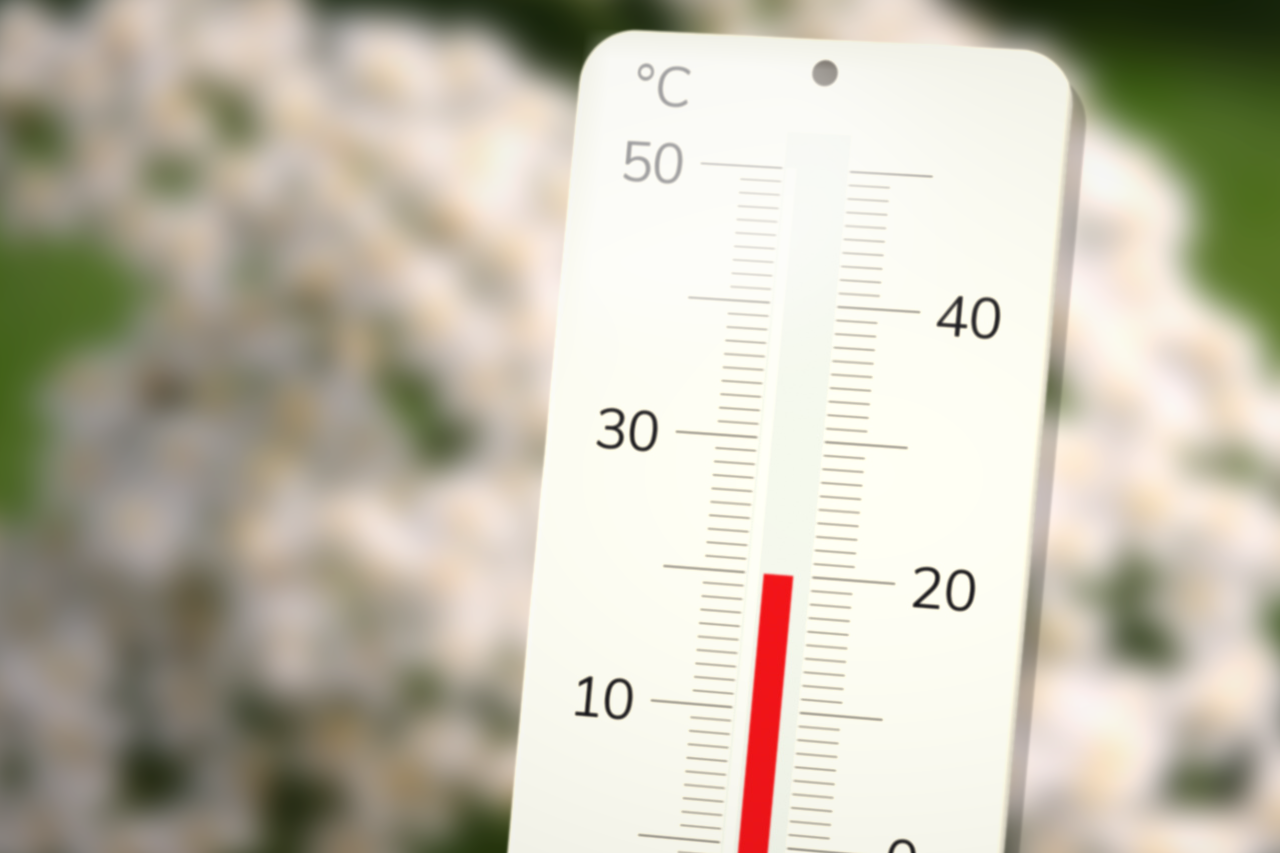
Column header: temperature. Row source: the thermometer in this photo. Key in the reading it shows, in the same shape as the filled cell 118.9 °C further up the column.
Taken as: 20 °C
